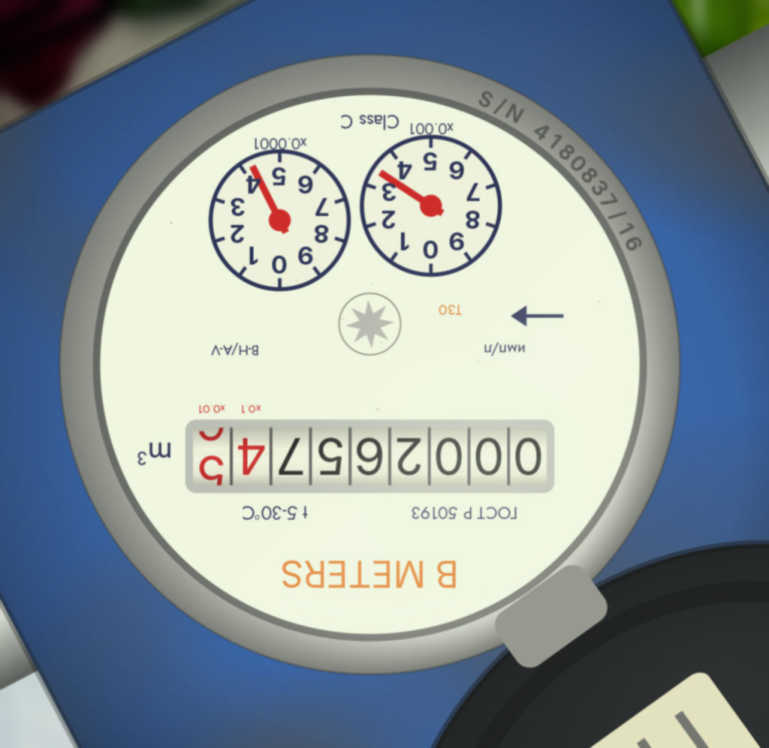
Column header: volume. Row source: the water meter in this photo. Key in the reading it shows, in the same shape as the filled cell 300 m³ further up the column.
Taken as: 2657.4534 m³
